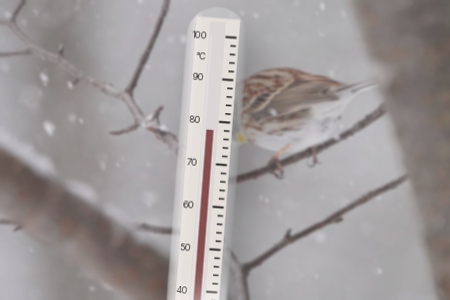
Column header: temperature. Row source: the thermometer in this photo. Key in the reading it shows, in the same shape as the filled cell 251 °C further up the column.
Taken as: 78 °C
